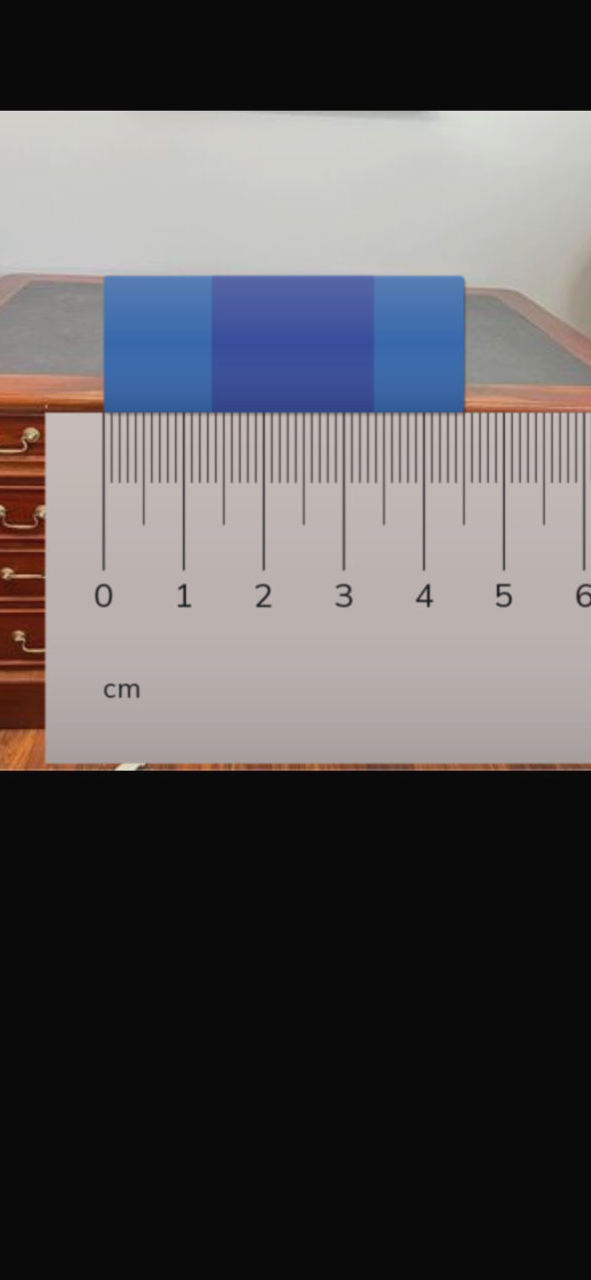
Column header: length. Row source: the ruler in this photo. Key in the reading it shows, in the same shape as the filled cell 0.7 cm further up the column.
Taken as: 4.5 cm
